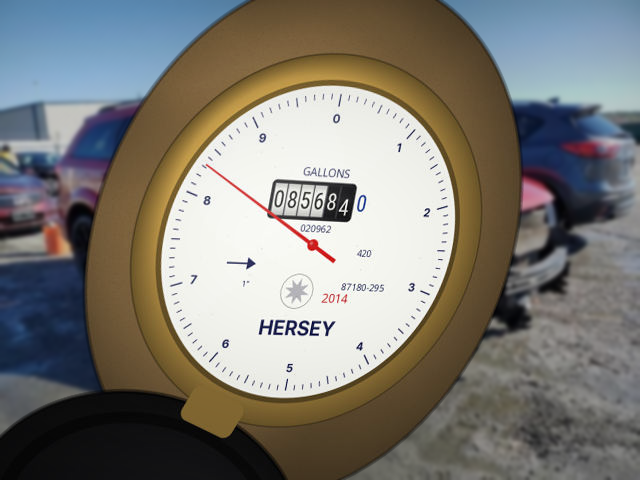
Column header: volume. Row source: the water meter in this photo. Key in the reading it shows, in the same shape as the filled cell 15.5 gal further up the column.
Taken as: 856838.3 gal
